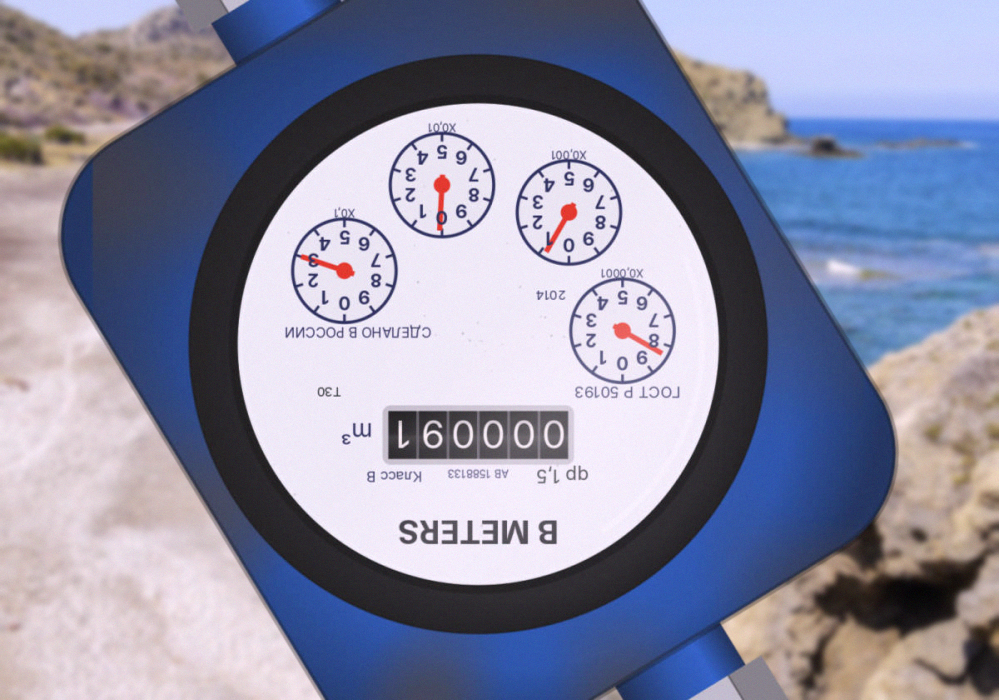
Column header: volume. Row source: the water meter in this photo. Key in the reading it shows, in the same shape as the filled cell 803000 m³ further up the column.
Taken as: 91.3008 m³
